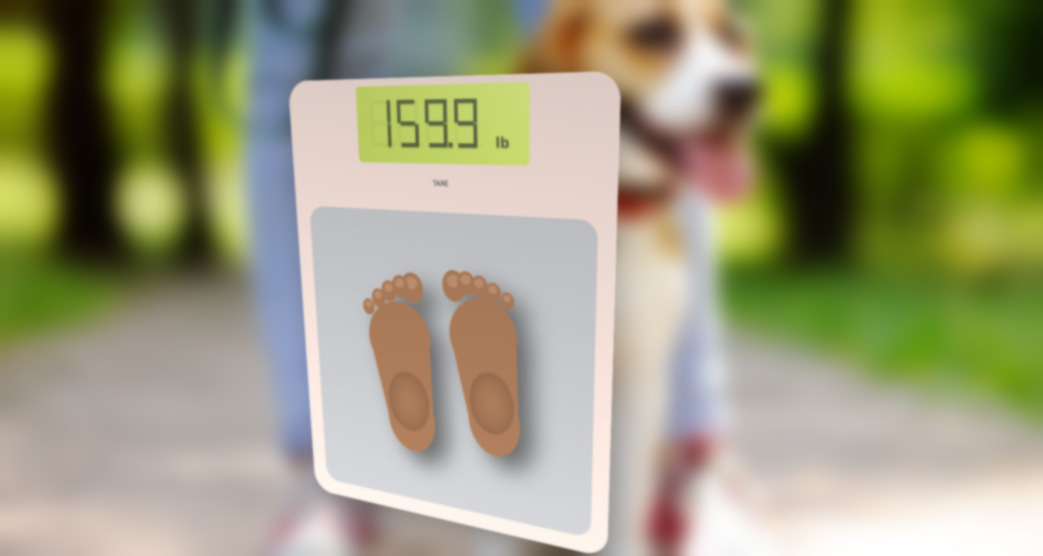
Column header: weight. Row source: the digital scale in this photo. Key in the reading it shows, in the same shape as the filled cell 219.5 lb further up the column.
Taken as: 159.9 lb
